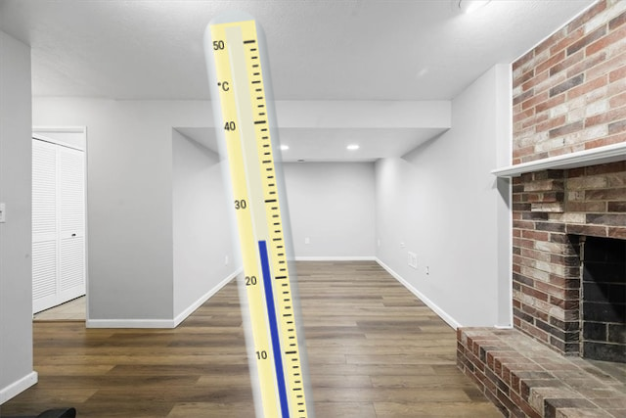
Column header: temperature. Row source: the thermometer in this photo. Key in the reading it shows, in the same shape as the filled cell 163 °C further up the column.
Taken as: 25 °C
